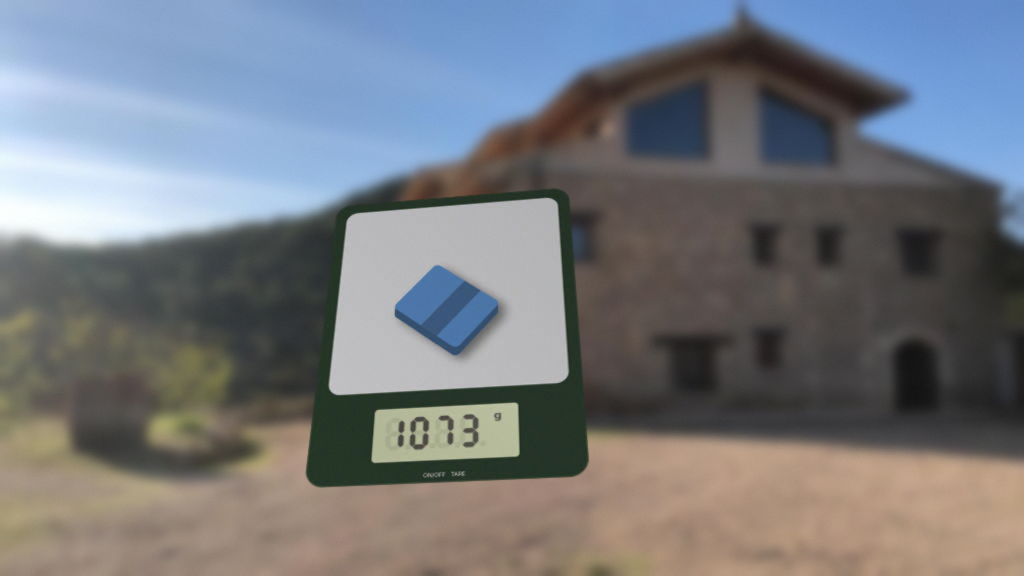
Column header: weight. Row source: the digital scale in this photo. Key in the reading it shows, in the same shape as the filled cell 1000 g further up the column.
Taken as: 1073 g
